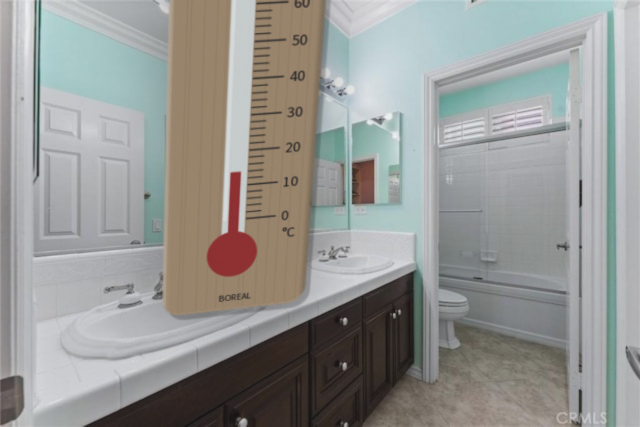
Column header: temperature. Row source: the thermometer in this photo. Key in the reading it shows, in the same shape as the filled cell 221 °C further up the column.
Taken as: 14 °C
